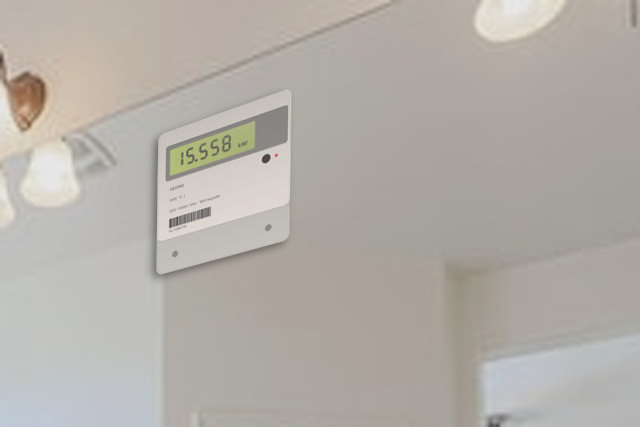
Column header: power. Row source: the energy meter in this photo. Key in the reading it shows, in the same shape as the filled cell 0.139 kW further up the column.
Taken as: 15.558 kW
